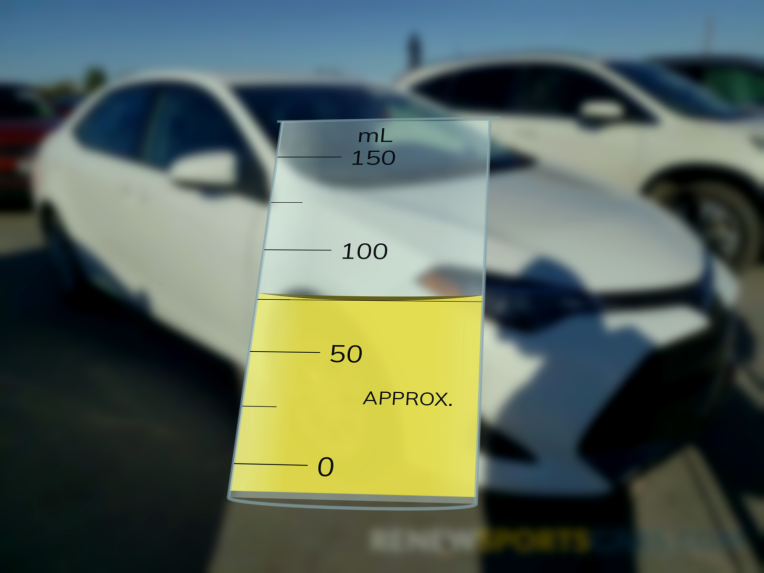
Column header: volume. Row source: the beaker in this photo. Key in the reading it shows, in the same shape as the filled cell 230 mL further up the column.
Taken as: 75 mL
